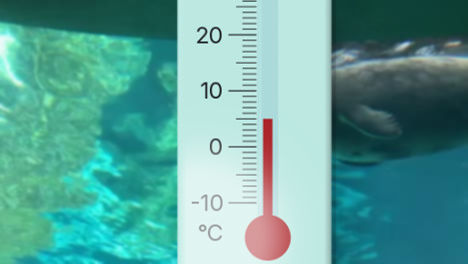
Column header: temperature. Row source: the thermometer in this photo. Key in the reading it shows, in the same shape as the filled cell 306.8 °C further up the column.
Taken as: 5 °C
